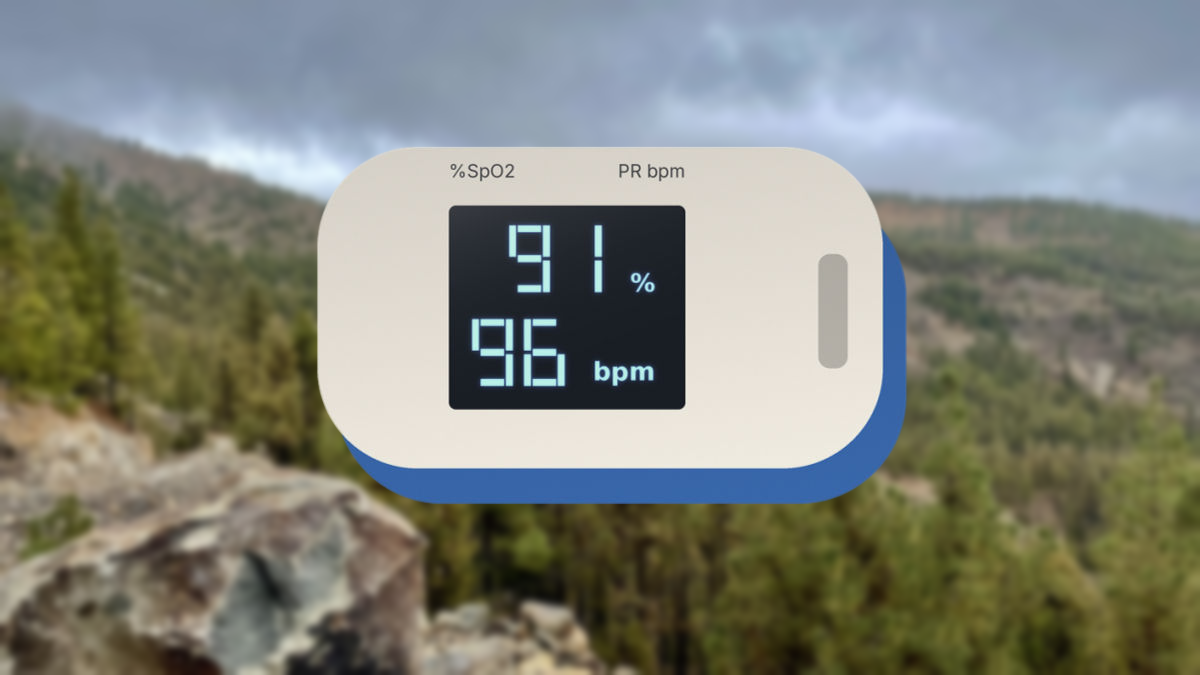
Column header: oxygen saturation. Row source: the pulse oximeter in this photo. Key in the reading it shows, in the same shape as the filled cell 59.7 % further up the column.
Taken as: 91 %
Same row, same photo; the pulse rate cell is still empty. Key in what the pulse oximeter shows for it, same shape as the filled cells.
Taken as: 96 bpm
